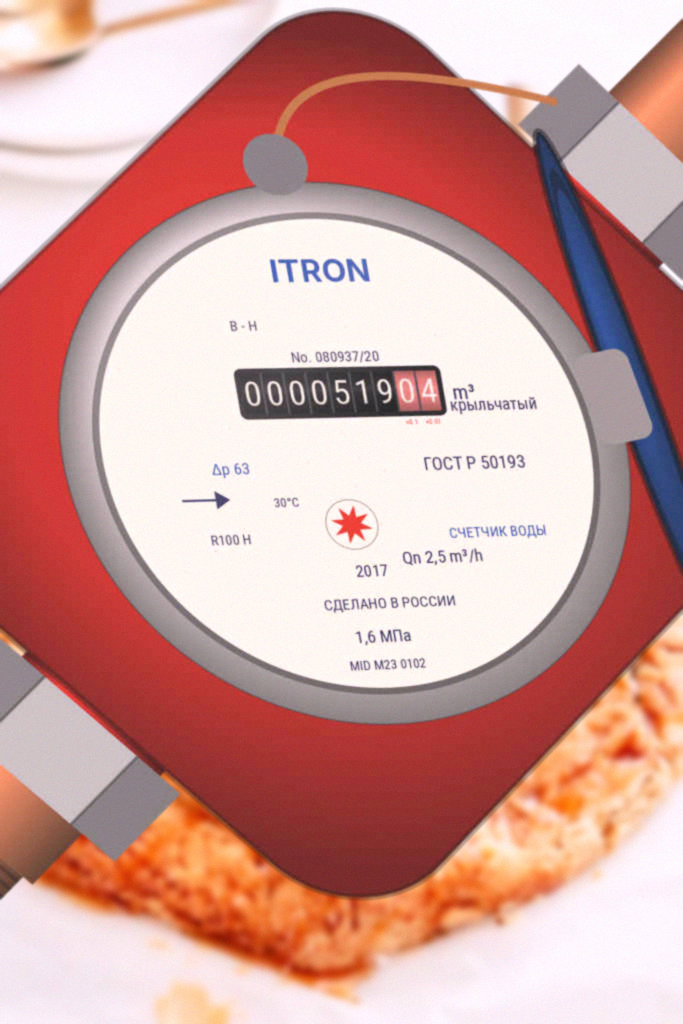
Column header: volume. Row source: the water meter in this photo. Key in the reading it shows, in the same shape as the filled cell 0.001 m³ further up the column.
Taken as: 519.04 m³
